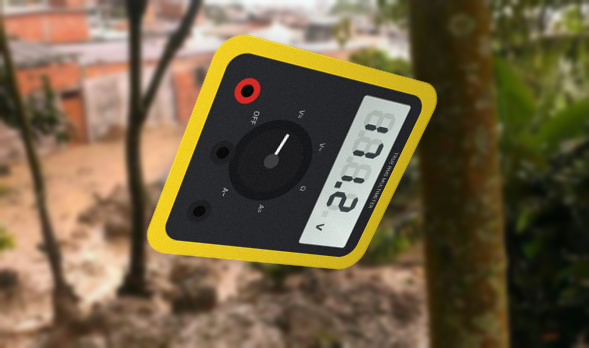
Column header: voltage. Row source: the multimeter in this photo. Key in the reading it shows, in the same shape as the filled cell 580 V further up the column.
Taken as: 171.2 V
